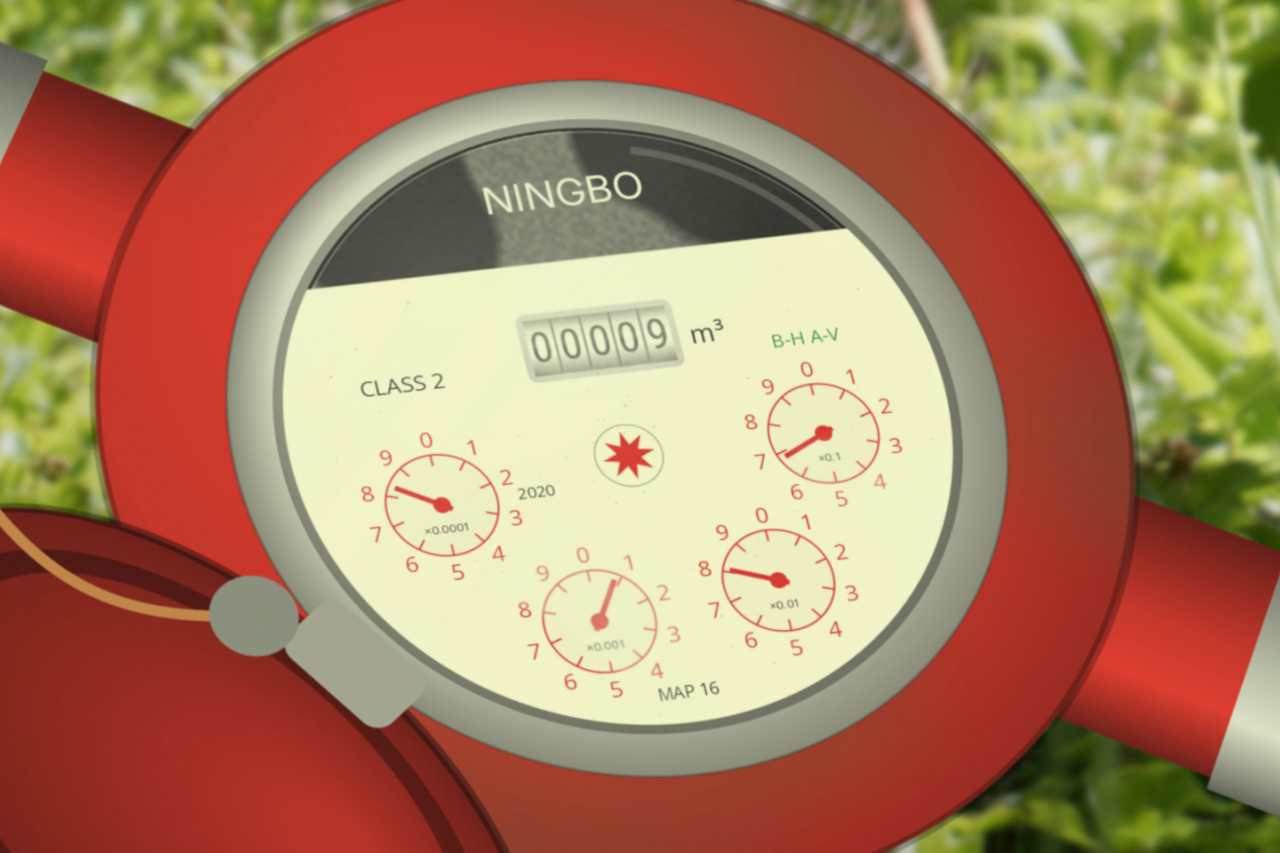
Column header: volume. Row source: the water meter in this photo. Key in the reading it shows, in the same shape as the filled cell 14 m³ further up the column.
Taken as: 9.6808 m³
